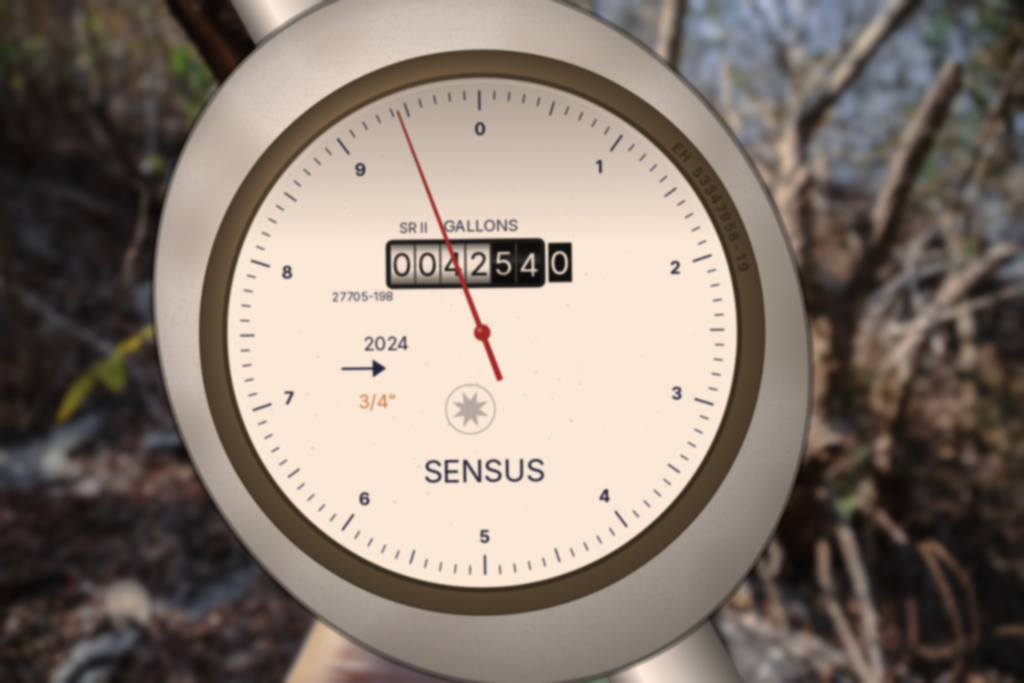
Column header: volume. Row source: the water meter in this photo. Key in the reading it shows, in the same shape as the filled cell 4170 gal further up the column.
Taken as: 42539.4 gal
